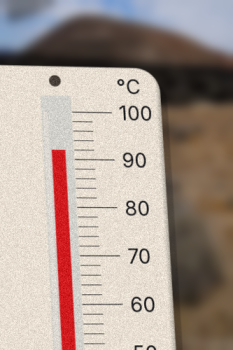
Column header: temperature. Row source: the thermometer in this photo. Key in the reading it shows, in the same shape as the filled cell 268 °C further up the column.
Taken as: 92 °C
